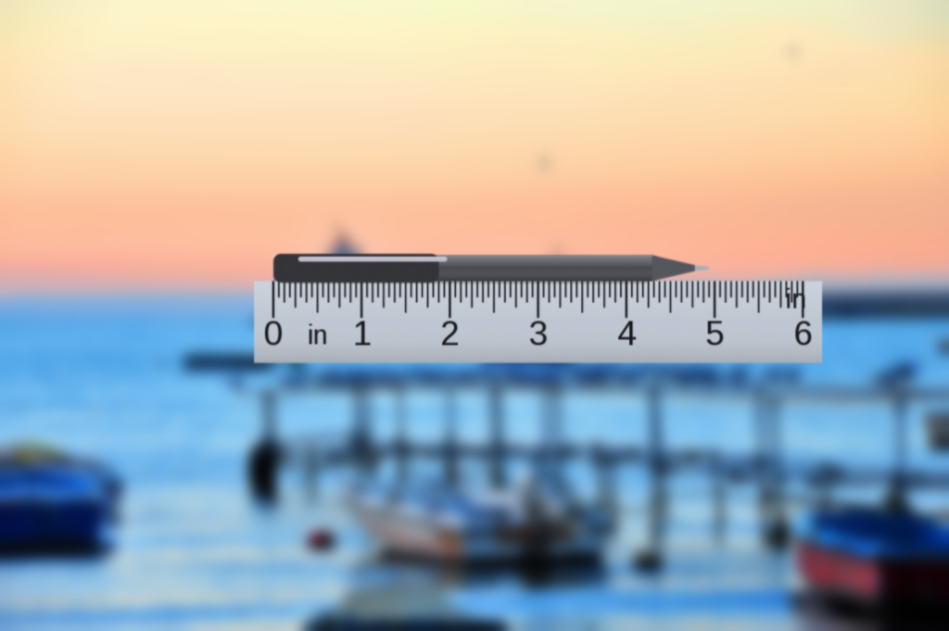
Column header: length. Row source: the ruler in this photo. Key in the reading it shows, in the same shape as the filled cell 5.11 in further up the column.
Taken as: 4.9375 in
